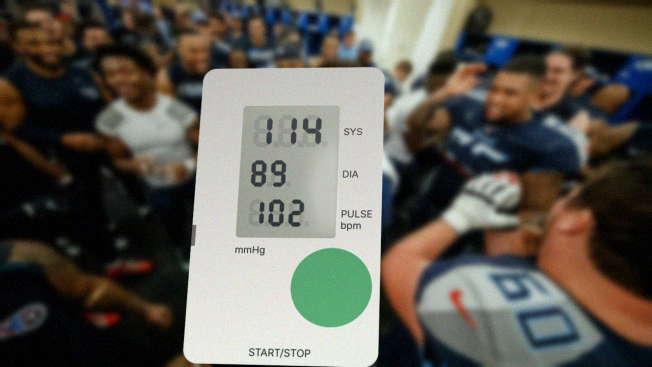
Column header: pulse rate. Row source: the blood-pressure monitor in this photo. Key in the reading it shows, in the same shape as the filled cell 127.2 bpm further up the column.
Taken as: 102 bpm
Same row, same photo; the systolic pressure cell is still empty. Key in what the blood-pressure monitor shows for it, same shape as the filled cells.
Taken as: 114 mmHg
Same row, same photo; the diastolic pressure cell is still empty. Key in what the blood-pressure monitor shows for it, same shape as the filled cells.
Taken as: 89 mmHg
